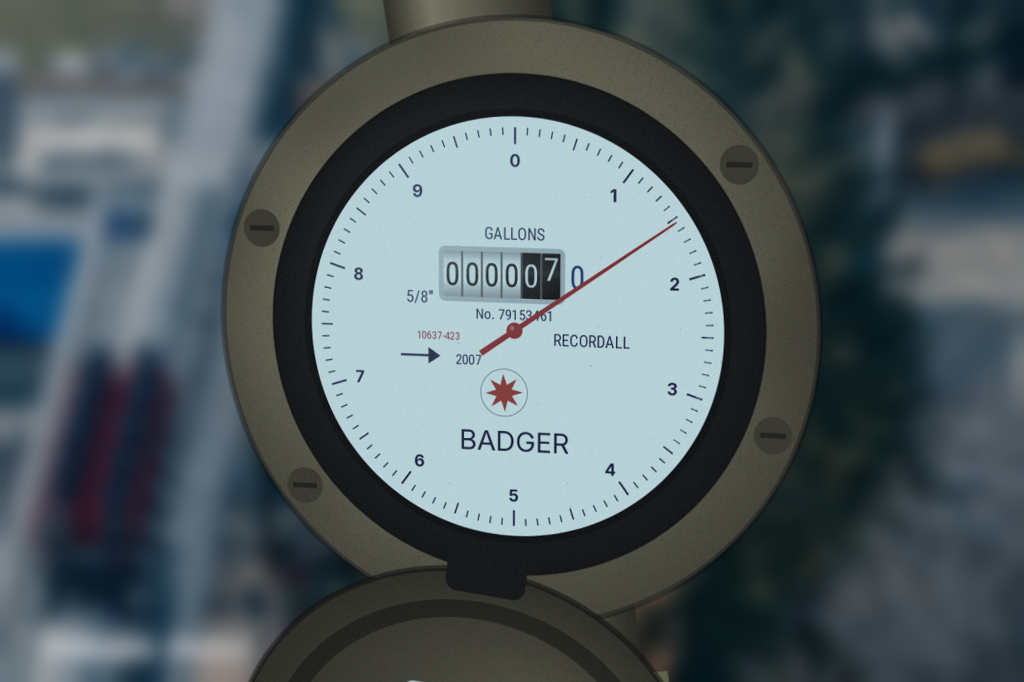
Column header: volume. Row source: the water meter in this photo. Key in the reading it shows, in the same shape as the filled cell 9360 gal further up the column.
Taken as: 71.5 gal
